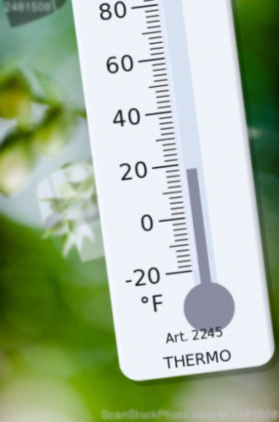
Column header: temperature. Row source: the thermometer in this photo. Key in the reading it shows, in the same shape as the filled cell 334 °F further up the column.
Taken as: 18 °F
